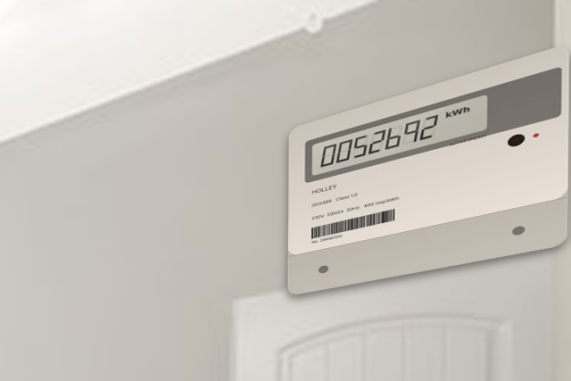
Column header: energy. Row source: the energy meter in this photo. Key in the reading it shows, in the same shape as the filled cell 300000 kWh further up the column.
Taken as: 52692 kWh
